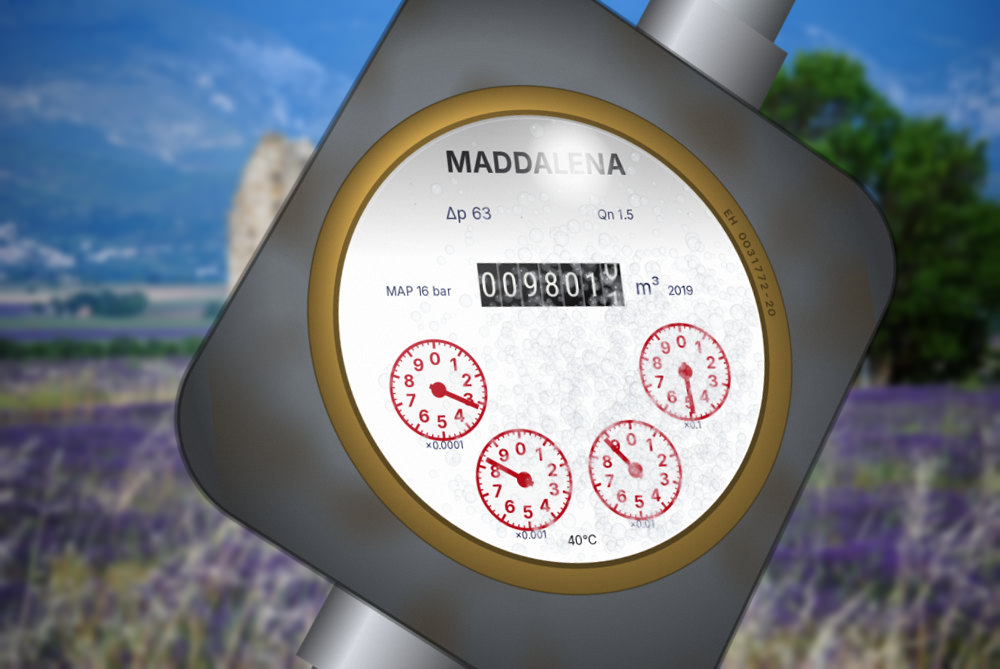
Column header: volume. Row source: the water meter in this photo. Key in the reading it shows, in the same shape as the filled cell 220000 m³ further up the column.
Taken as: 98010.4883 m³
